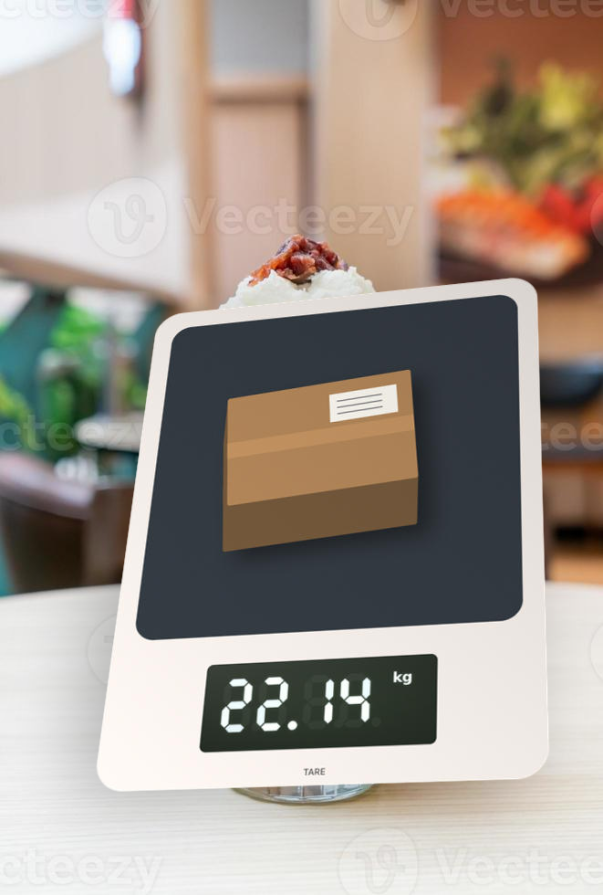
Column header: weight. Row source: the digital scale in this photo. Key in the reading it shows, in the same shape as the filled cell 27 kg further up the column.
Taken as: 22.14 kg
